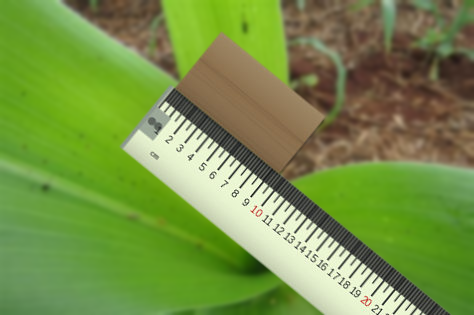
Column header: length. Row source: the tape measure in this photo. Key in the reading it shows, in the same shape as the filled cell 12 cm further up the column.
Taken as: 9.5 cm
